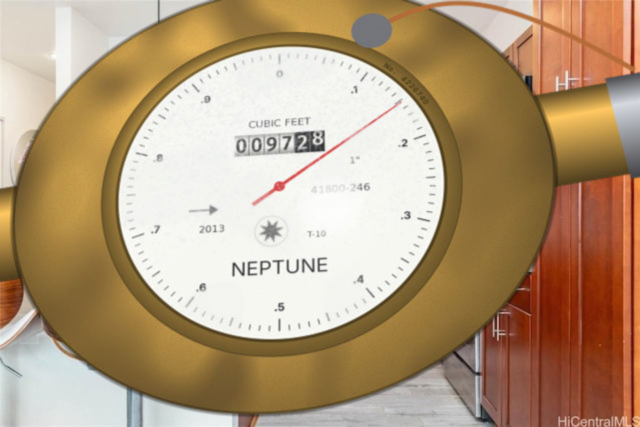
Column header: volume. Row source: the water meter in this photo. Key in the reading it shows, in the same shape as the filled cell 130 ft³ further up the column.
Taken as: 9728.15 ft³
